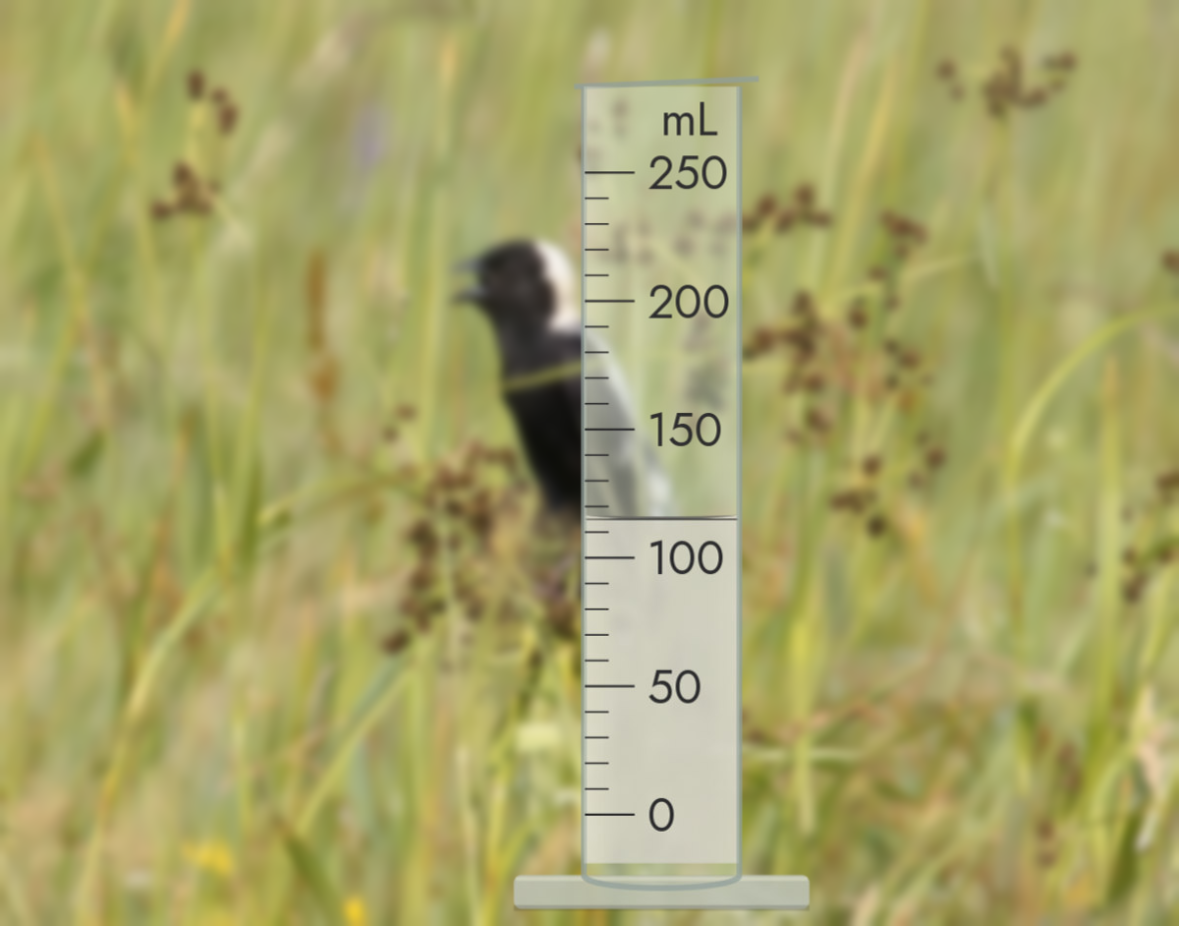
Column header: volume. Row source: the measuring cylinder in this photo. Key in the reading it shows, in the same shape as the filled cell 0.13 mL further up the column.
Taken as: 115 mL
